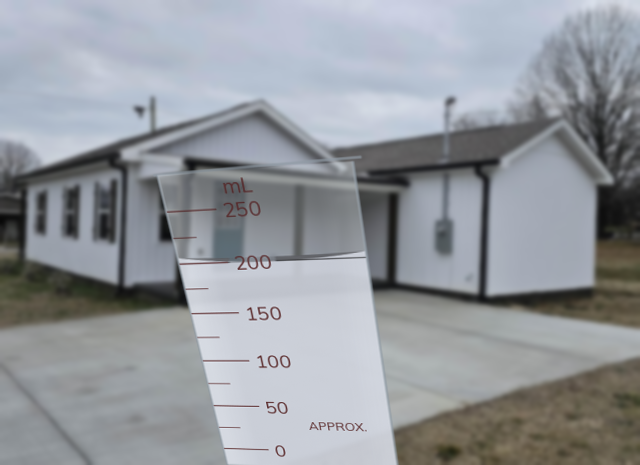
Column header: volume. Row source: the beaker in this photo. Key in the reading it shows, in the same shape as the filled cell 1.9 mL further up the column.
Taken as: 200 mL
